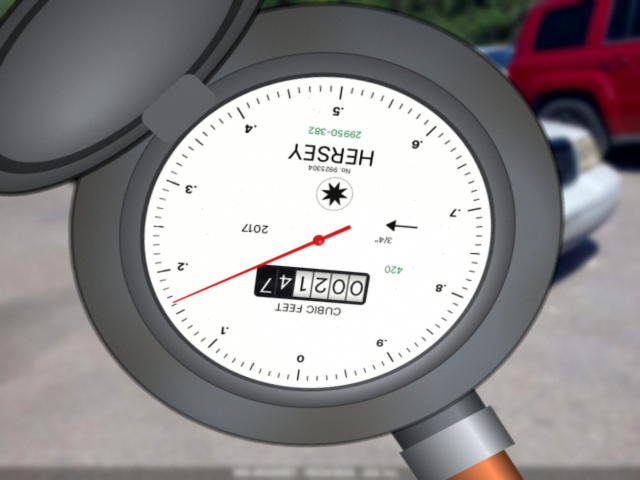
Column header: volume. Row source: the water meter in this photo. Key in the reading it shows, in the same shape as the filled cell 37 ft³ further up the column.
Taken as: 2147.16 ft³
